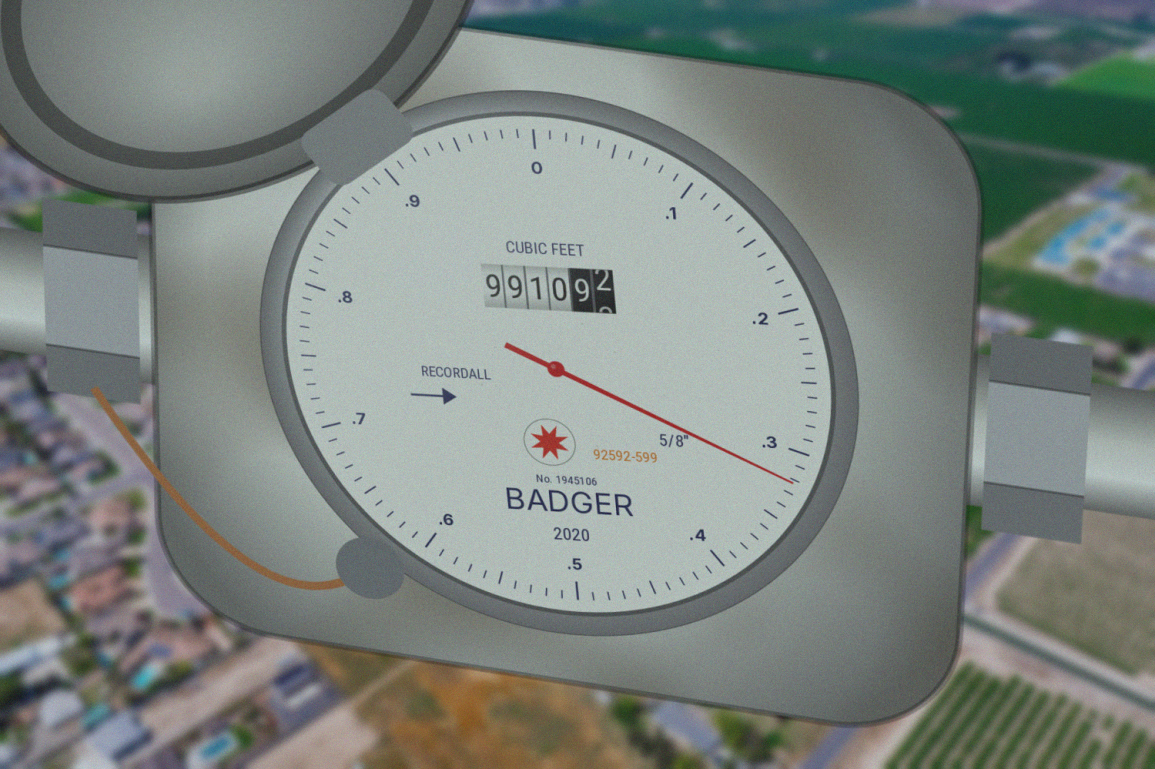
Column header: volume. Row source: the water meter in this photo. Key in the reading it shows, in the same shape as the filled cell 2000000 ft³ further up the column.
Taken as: 991092.32 ft³
